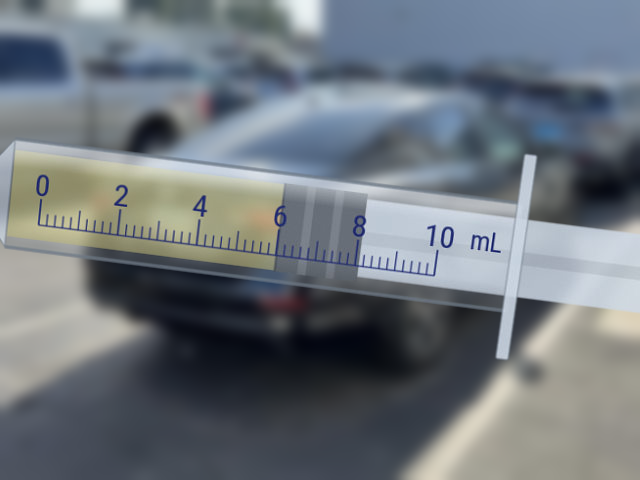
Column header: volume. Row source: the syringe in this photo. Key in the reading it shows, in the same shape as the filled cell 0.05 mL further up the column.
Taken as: 6 mL
